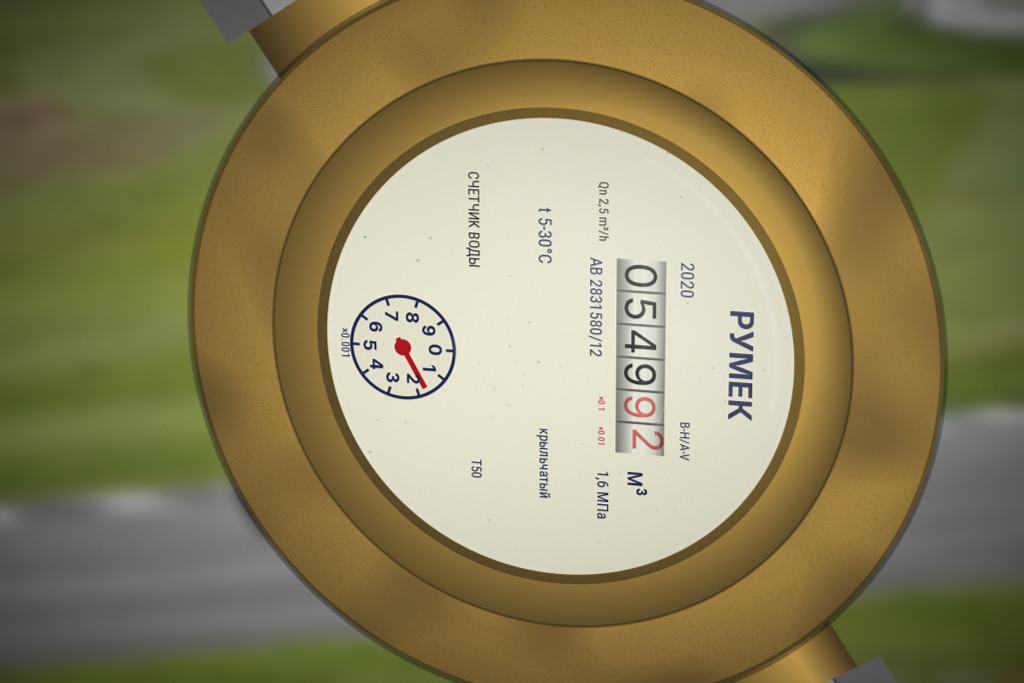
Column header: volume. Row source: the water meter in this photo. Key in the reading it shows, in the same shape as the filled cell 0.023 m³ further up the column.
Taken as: 549.921 m³
